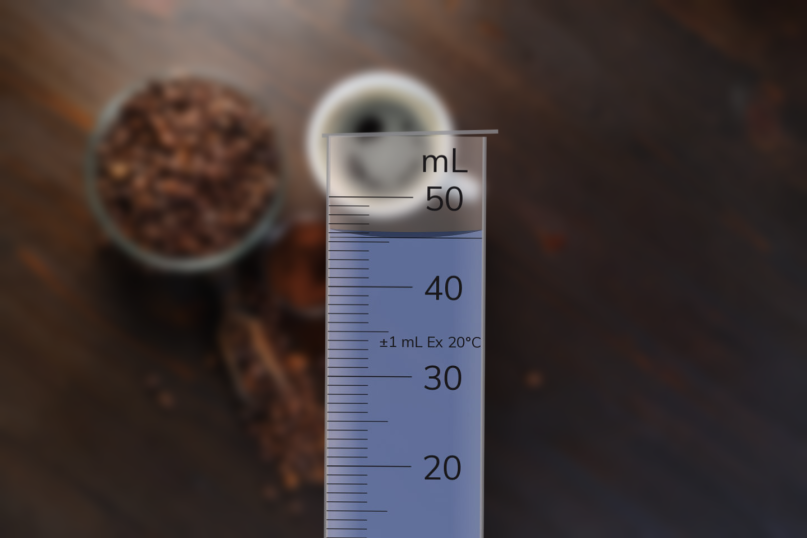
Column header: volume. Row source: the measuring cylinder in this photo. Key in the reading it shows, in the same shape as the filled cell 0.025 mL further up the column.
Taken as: 45.5 mL
